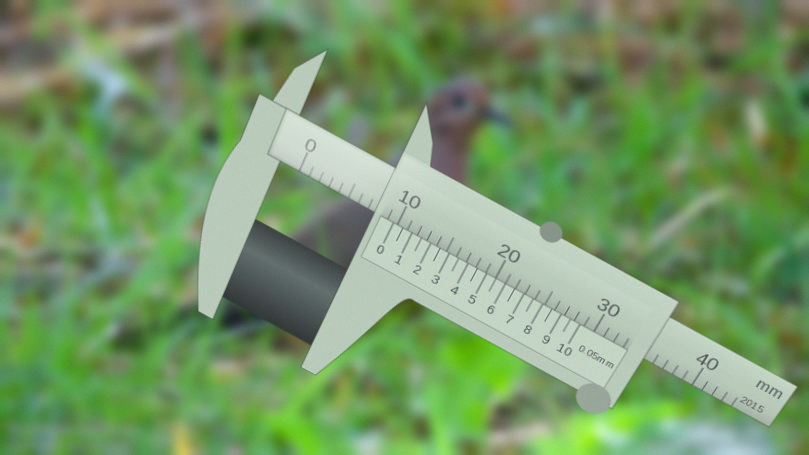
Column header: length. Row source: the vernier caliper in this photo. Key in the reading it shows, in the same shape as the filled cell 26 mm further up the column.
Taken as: 9.6 mm
